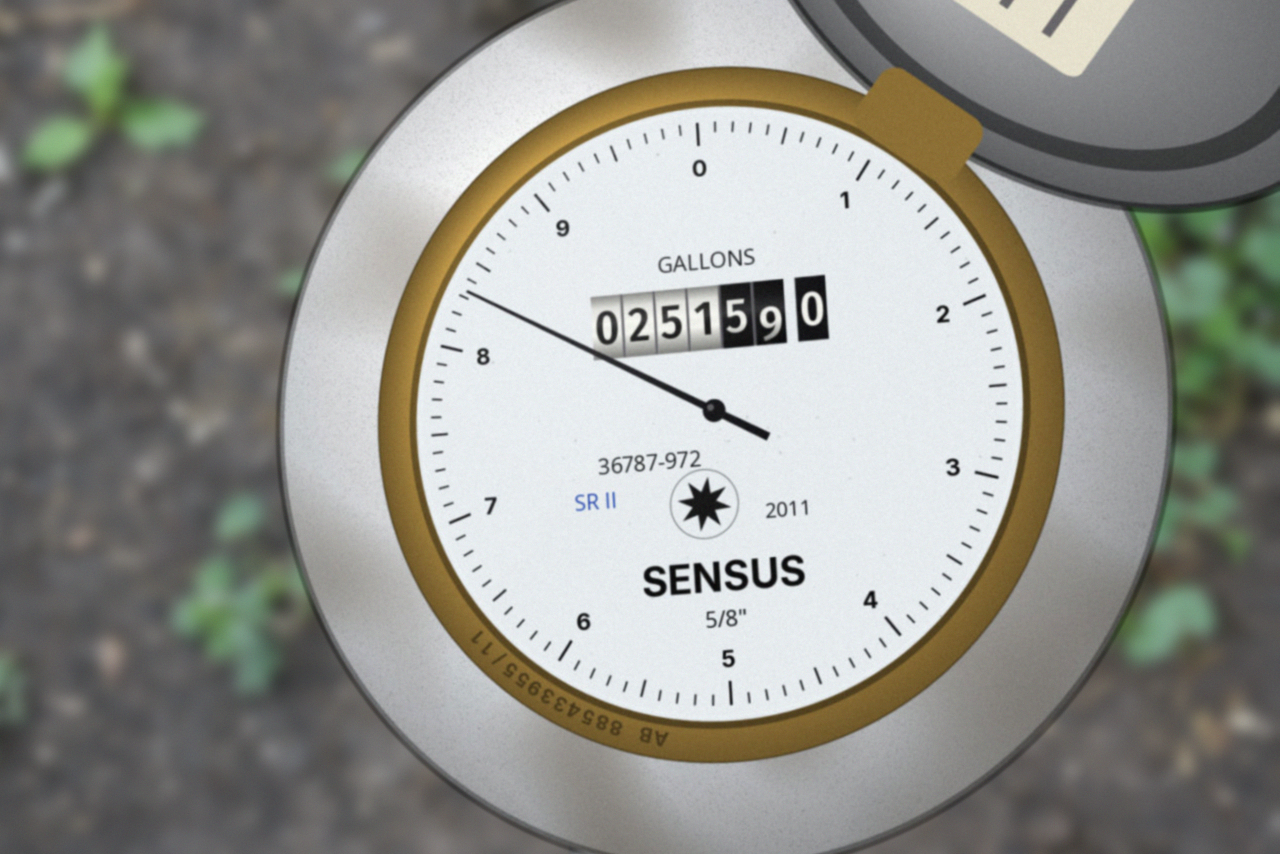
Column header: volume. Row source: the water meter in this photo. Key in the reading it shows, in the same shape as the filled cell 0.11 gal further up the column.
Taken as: 251588.3 gal
